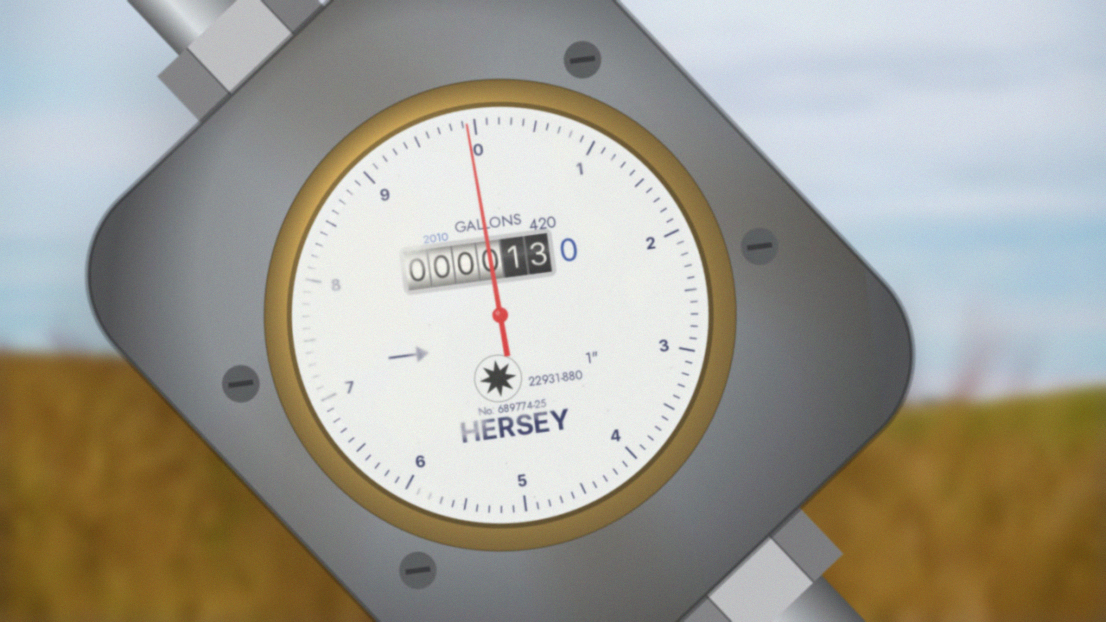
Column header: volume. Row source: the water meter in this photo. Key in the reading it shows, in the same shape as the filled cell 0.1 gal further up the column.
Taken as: 129.9 gal
